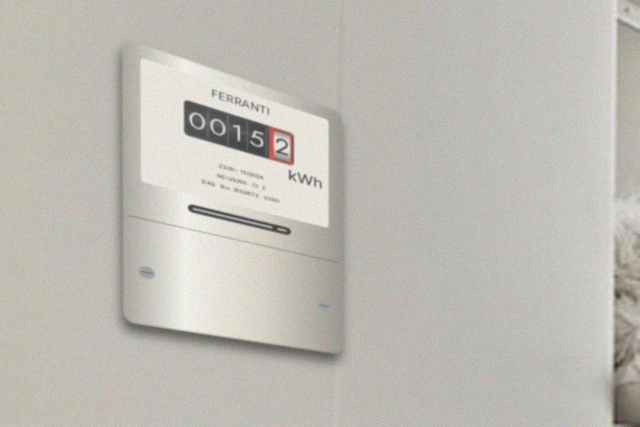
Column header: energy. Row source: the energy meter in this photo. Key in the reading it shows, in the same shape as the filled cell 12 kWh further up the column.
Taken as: 15.2 kWh
